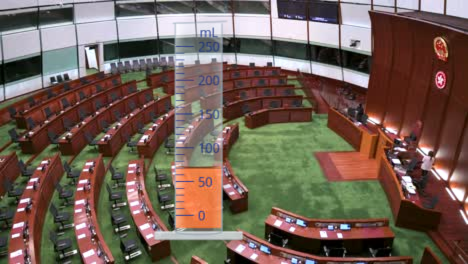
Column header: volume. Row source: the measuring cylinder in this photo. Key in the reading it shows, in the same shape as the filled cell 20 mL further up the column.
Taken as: 70 mL
